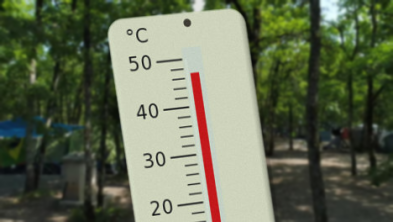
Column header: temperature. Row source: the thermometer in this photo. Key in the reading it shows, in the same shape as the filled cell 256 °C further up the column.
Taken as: 47 °C
